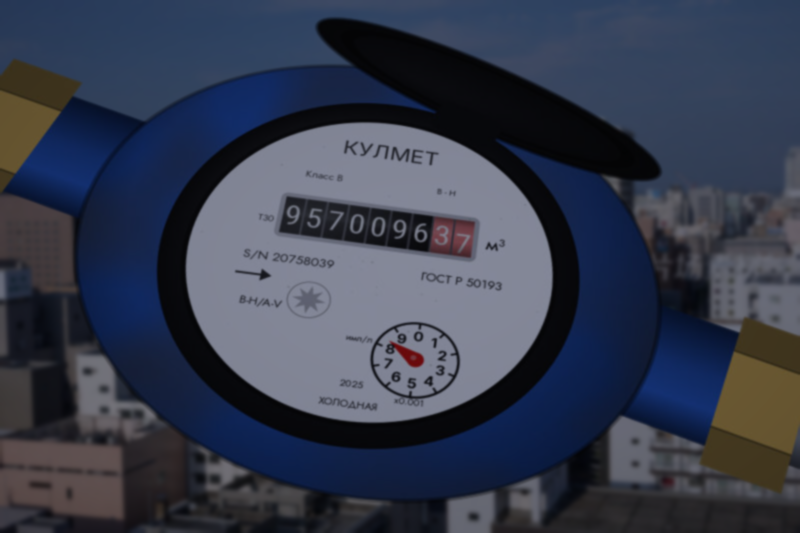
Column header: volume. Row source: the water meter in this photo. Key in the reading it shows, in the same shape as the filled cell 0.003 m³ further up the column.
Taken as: 9570096.368 m³
